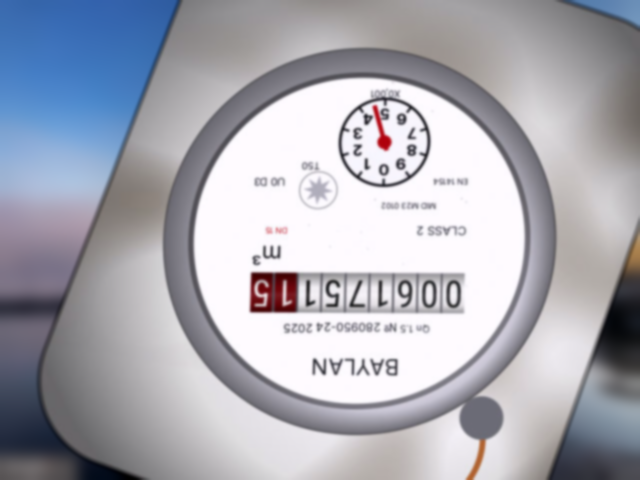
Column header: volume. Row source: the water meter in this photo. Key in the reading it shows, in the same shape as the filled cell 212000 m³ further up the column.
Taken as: 61751.154 m³
